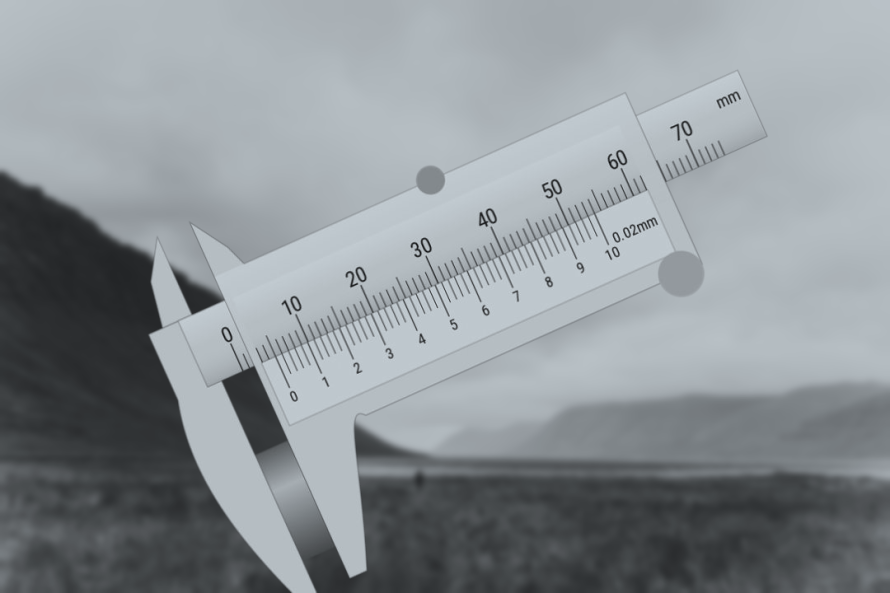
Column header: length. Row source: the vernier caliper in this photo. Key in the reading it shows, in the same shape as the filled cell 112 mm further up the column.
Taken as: 5.0 mm
